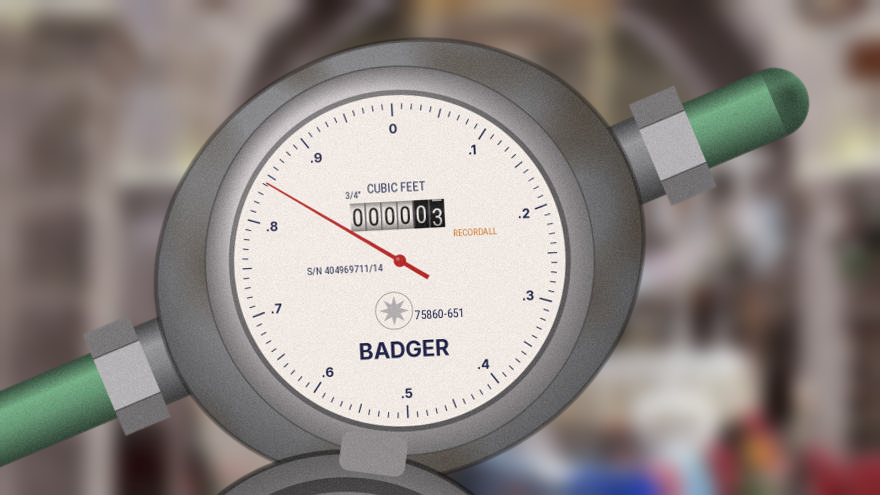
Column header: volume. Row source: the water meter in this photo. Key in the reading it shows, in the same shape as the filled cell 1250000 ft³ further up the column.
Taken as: 2.84 ft³
